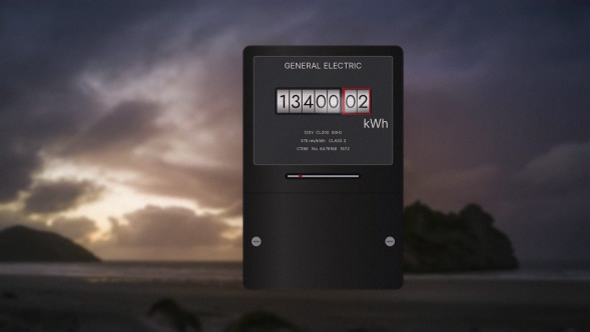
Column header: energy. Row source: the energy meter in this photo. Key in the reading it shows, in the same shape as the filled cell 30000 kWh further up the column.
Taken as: 13400.02 kWh
